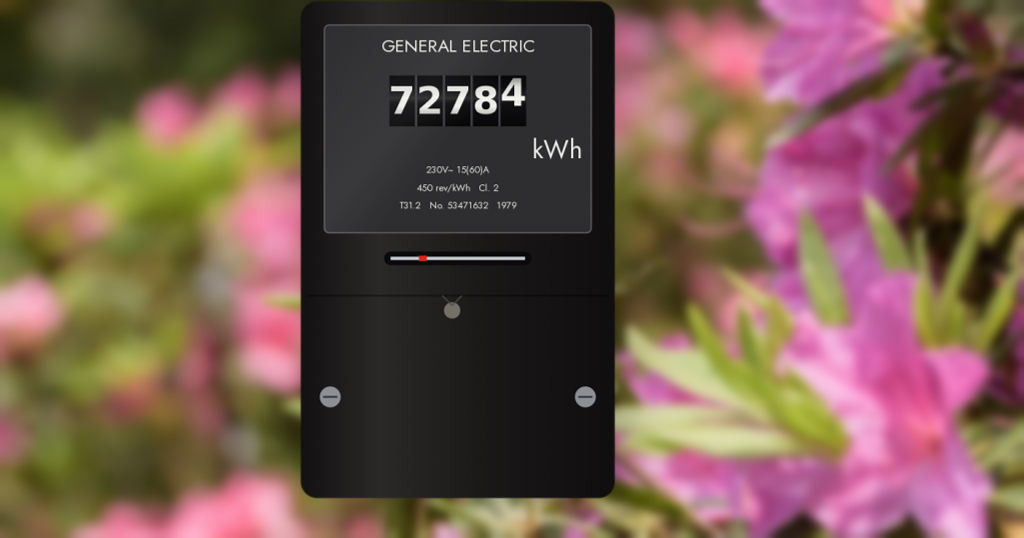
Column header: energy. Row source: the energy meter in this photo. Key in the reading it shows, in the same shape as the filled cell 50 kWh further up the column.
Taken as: 72784 kWh
